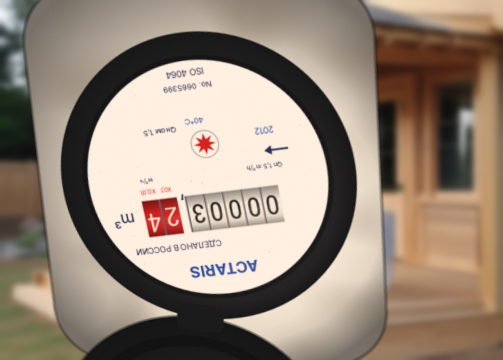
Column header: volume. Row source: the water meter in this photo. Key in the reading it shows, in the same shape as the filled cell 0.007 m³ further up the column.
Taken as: 3.24 m³
